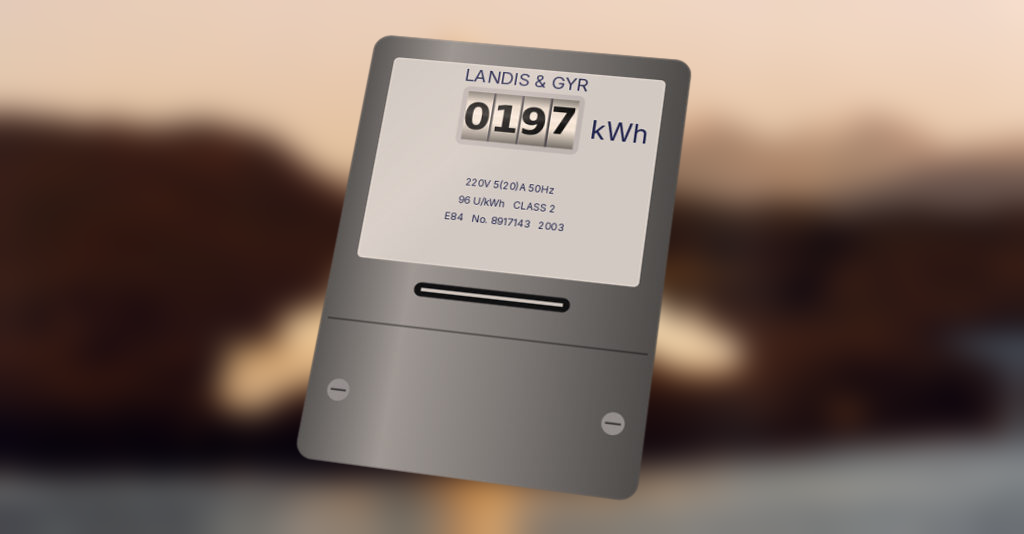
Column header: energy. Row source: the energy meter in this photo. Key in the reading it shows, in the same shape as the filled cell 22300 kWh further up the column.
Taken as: 197 kWh
